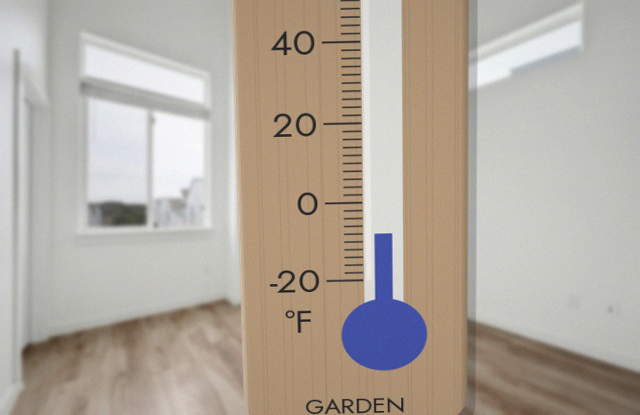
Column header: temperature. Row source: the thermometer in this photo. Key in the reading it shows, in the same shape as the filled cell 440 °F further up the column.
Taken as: -8 °F
